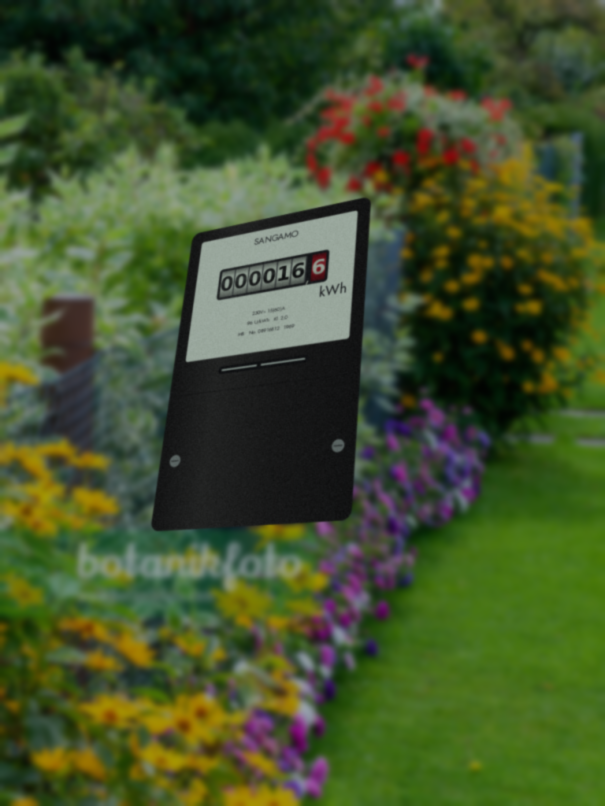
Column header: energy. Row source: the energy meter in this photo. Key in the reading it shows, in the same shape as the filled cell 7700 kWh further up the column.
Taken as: 16.6 kWh
